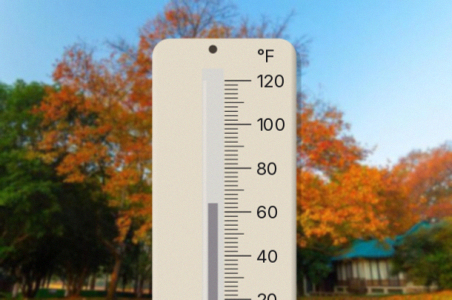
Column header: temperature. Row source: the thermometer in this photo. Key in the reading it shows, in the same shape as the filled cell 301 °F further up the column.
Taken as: 64 °F
